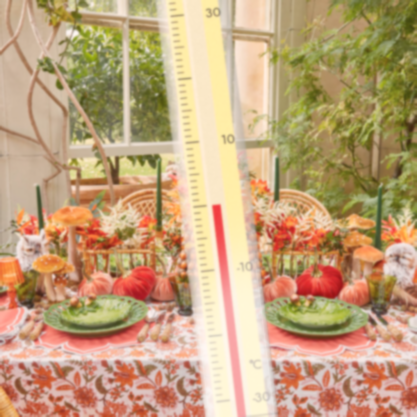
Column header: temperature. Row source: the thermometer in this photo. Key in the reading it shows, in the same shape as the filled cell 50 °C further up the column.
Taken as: 0 °C
